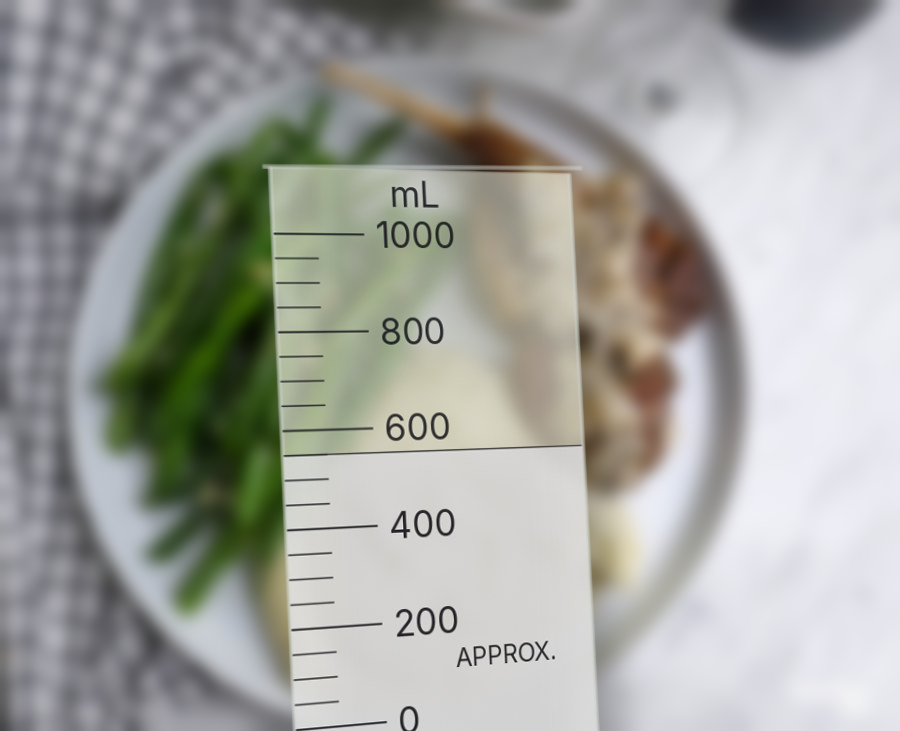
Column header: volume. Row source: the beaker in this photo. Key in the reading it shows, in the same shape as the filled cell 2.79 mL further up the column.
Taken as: 550 mL
